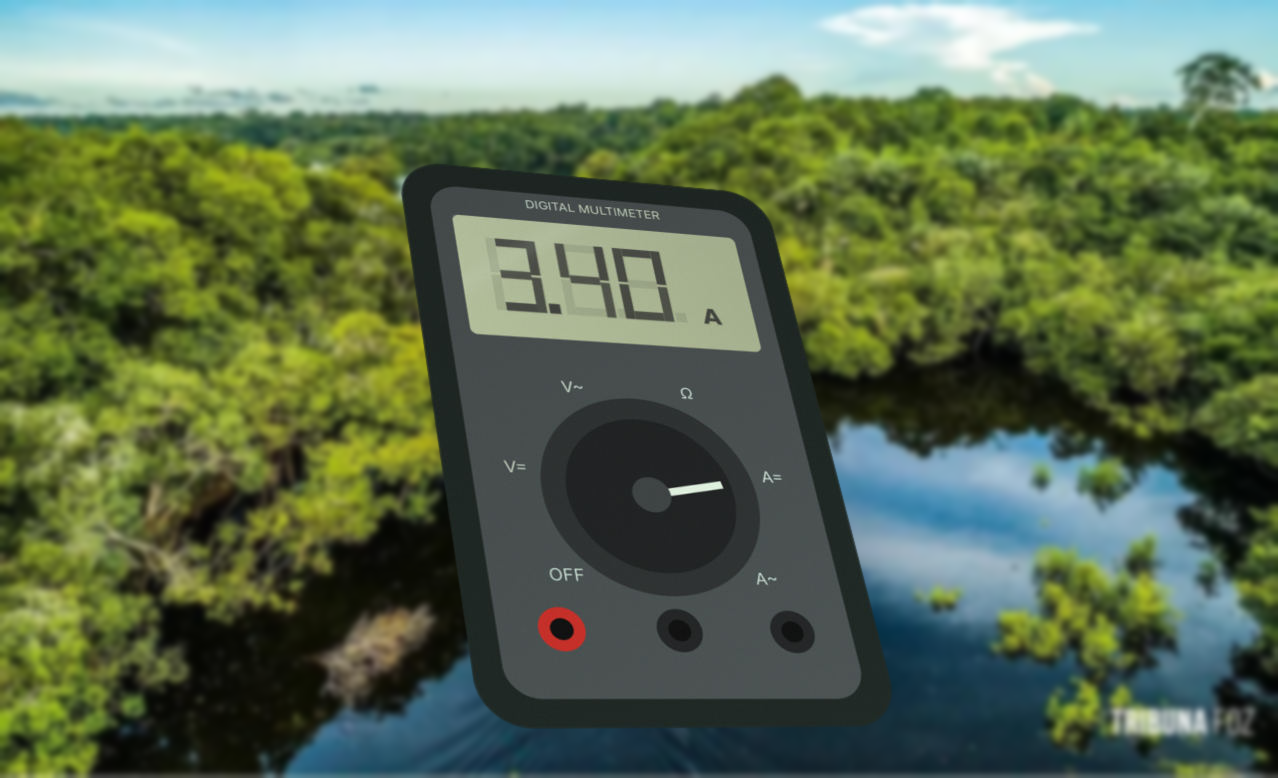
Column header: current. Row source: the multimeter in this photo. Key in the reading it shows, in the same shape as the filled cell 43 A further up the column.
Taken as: 3.40 A
